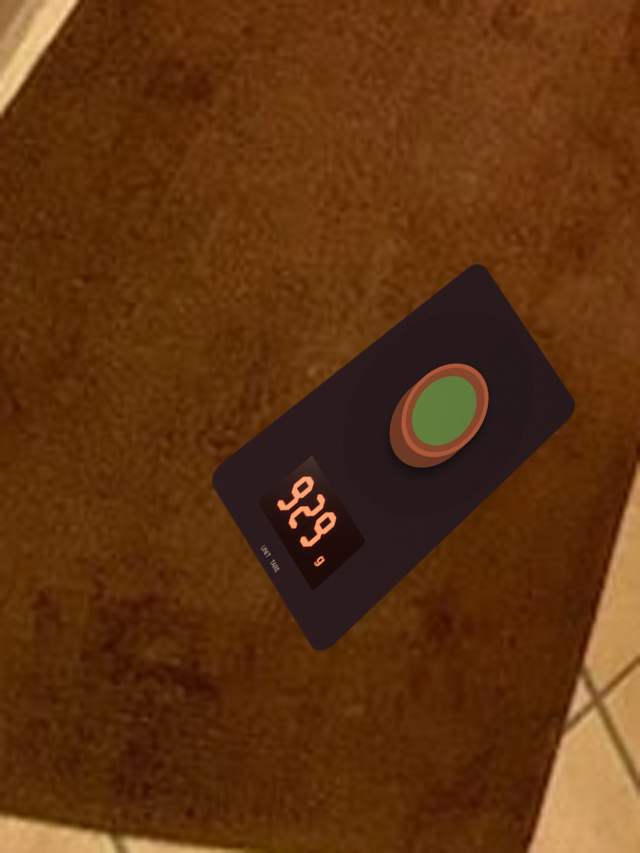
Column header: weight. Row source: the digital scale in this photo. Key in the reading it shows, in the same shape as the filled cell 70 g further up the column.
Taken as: 929 g
